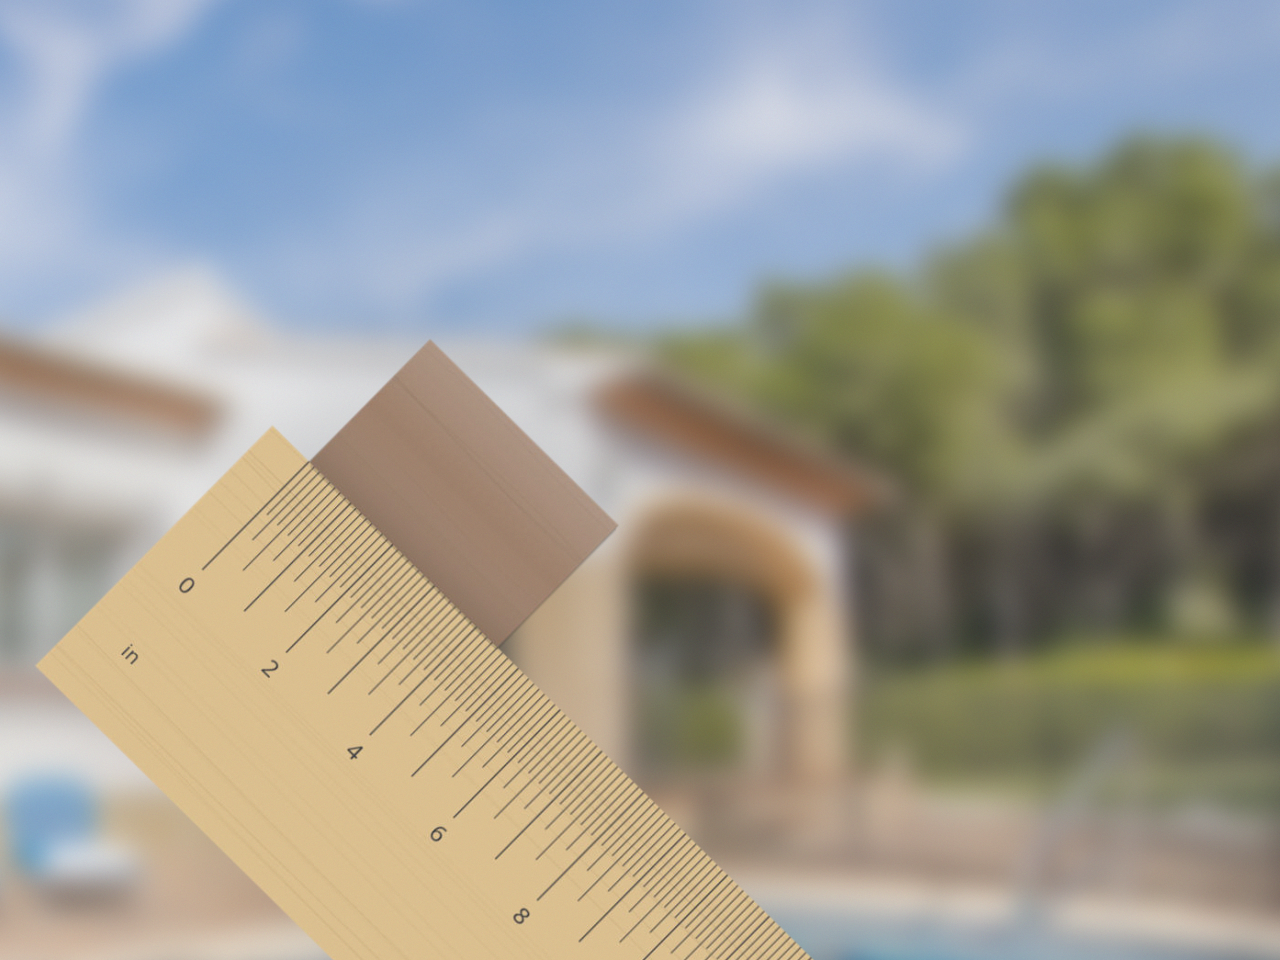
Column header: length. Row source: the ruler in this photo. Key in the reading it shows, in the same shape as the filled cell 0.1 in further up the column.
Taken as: 4.5 in
